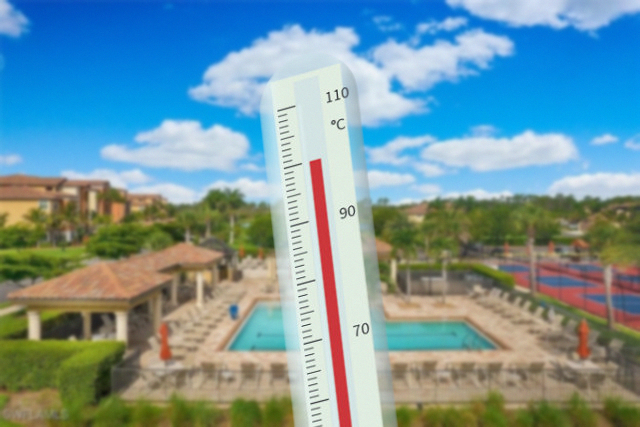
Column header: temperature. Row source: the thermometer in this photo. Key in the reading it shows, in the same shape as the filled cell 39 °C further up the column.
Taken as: 100 °C
